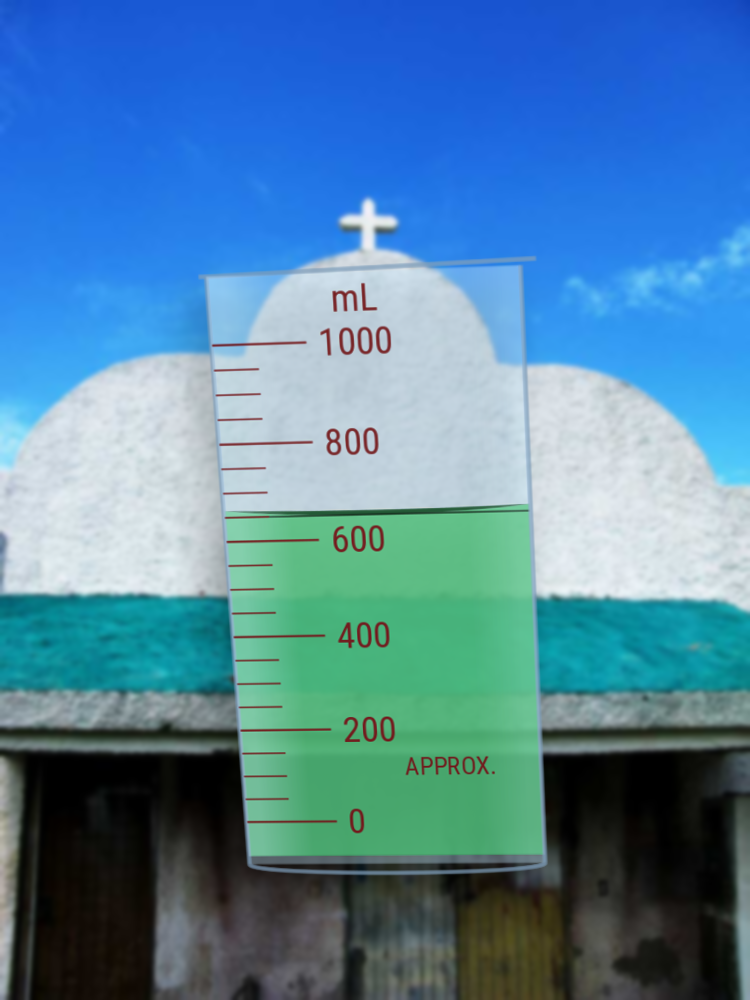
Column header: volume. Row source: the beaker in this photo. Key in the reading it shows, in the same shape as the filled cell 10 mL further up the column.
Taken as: 650 mL
